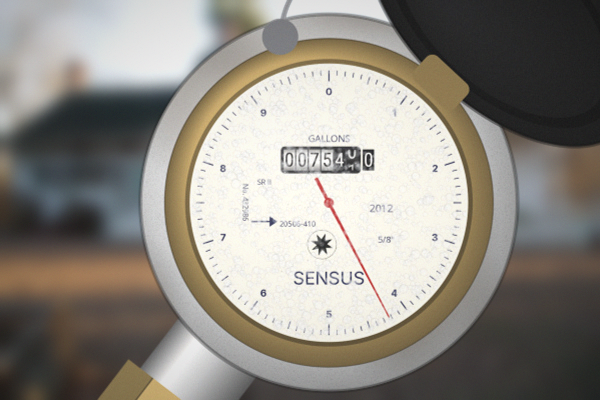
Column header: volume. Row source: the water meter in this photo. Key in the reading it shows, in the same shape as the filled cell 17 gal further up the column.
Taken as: 75404.2 gal
